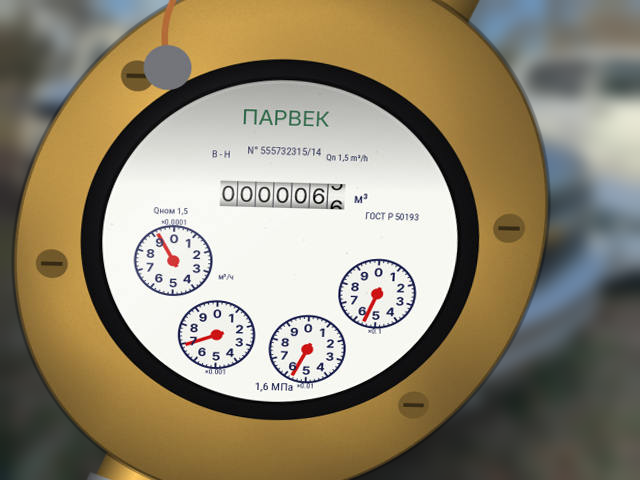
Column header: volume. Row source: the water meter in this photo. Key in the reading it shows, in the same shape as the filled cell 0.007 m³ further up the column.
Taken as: 65.5569 m³
